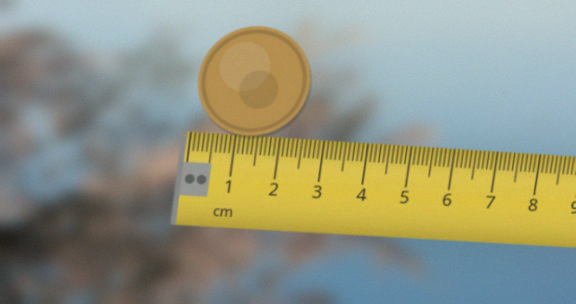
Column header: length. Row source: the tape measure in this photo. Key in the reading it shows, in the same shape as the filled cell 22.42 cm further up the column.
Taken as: 2.5 cm
